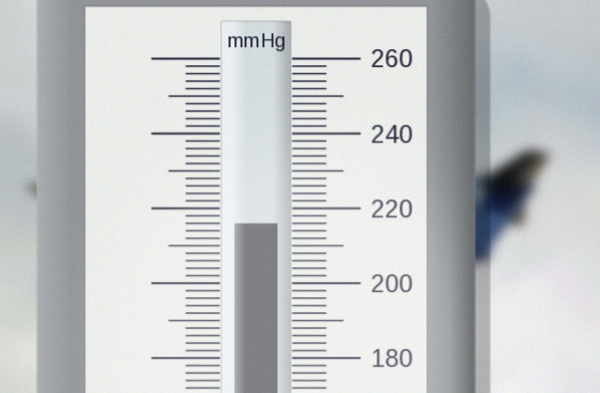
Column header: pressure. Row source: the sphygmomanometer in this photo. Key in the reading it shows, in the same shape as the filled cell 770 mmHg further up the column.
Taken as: 216 mmHg
